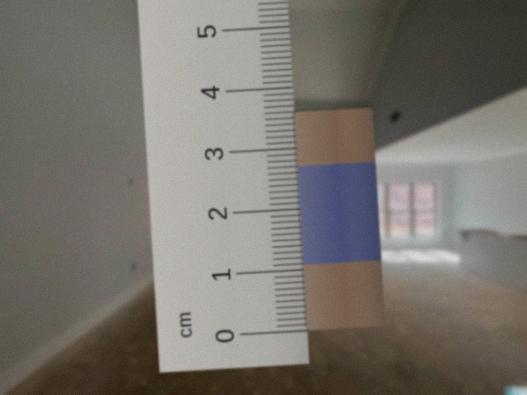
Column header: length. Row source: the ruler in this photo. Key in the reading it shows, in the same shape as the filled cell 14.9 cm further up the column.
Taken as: 3.6 cm
